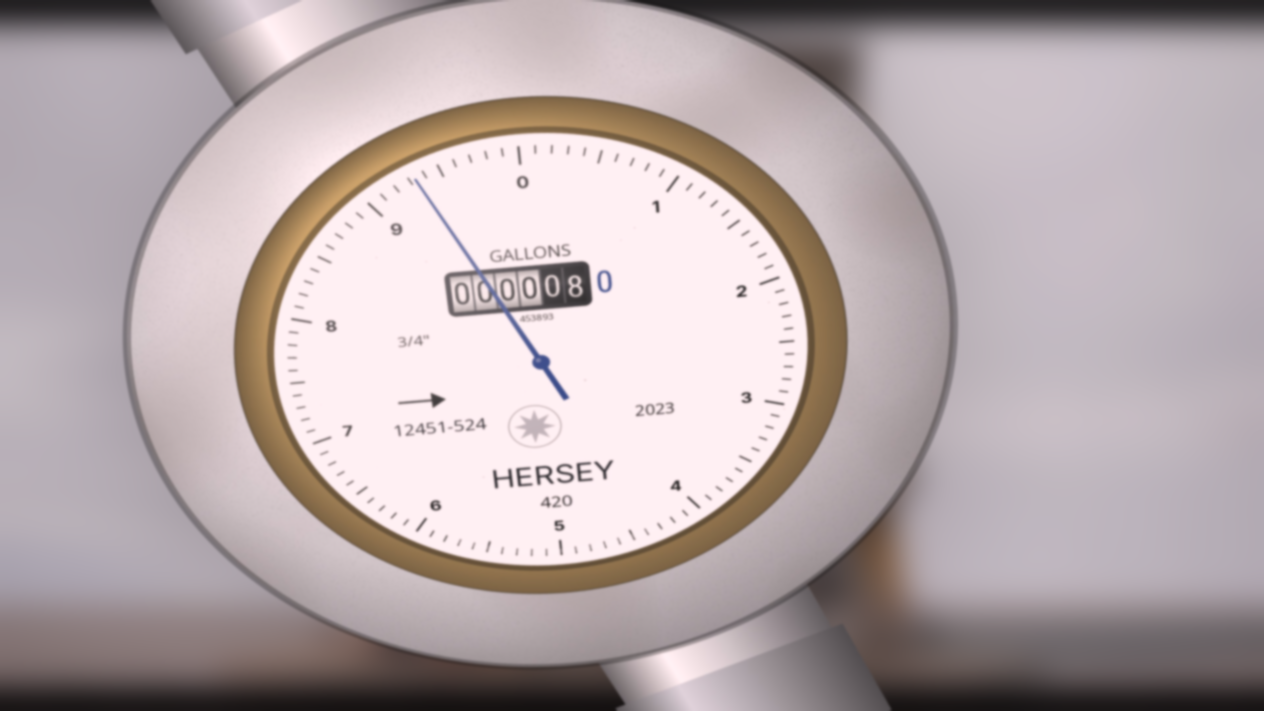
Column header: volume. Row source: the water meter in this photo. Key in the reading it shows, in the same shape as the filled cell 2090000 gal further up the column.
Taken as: 79.3 gal
